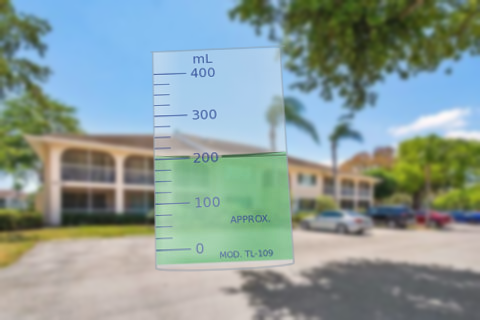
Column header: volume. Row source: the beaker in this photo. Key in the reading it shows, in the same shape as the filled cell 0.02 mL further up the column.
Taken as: 200 mL
